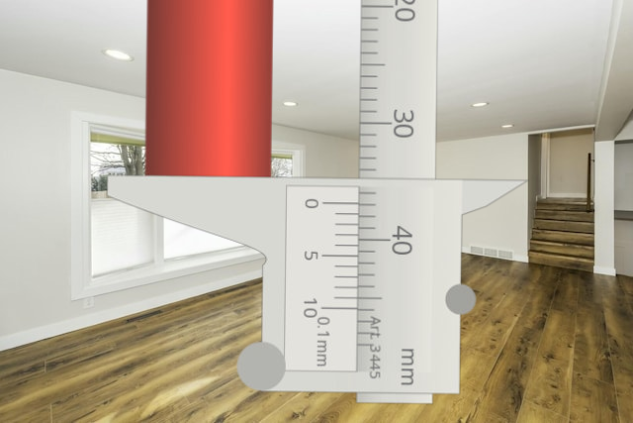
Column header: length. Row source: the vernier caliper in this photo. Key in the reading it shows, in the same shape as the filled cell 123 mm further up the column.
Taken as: 36.9 mm
